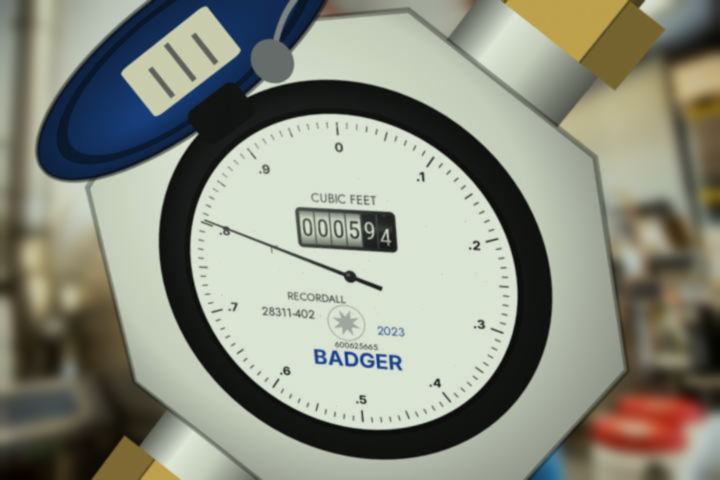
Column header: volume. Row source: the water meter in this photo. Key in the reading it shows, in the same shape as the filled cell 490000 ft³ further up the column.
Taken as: 593.80 ft³
